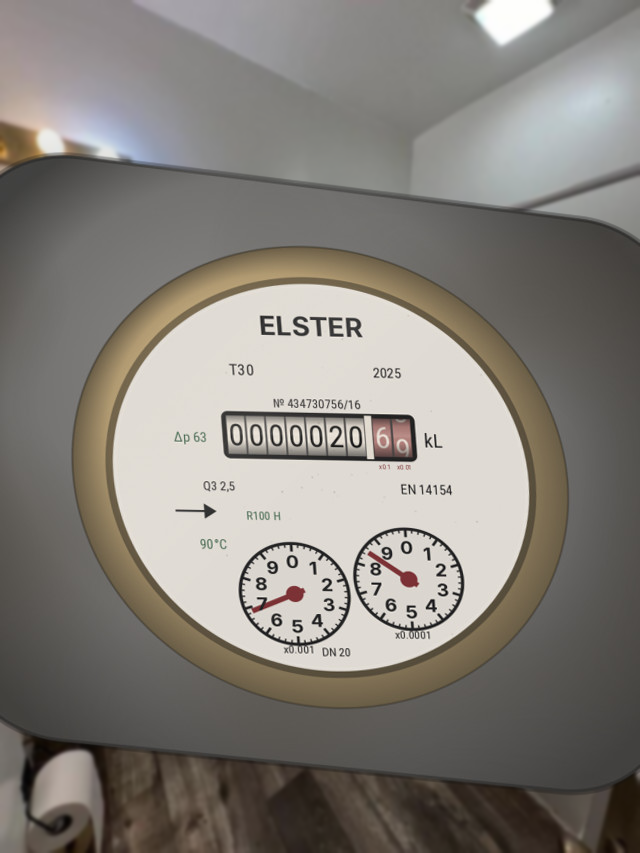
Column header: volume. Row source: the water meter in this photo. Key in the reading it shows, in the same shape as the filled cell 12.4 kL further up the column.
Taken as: 20.6868 kL
